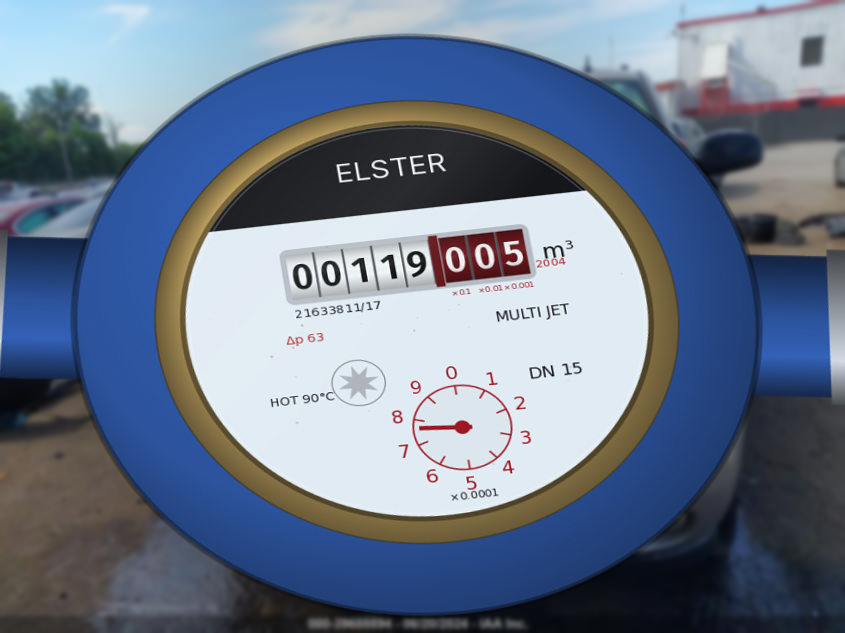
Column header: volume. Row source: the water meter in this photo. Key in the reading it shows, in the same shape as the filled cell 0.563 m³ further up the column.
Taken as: 119.0057 m³
